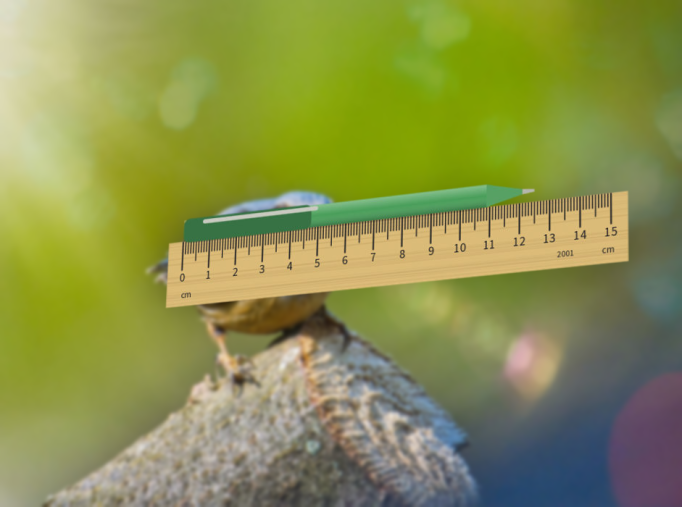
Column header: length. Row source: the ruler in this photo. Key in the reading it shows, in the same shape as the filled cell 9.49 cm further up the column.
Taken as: 12.5 cm
